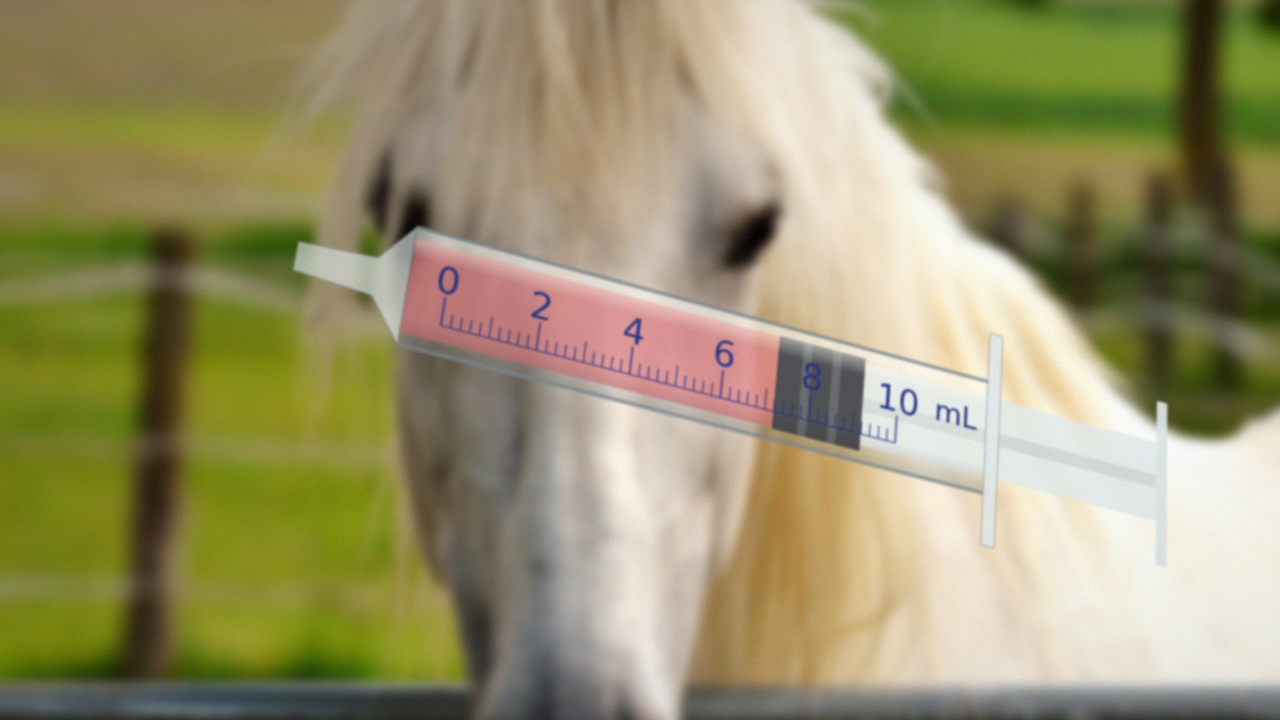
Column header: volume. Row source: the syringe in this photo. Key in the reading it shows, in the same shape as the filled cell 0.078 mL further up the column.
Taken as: 7.2 mL
